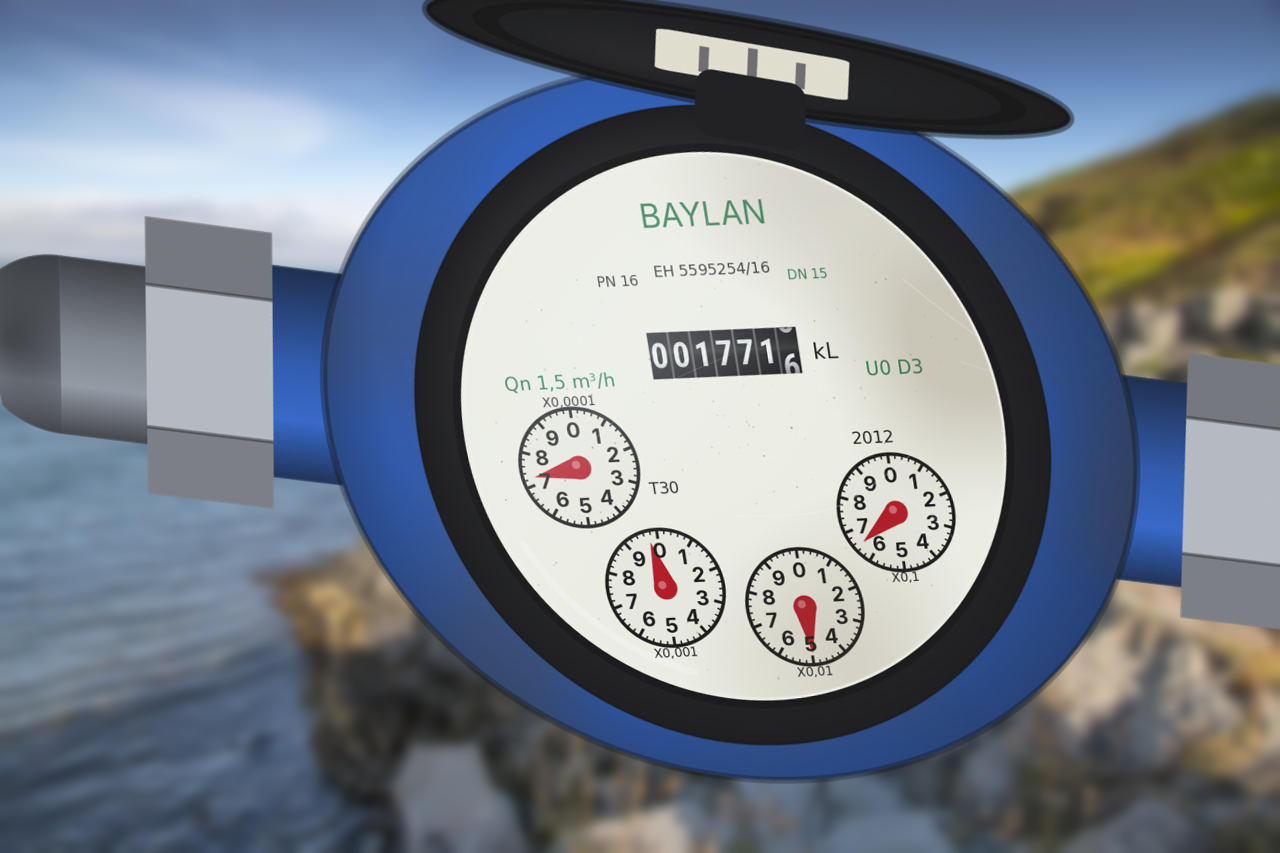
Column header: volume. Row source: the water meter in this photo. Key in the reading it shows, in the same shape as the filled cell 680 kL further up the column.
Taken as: 17715.6497 kL
